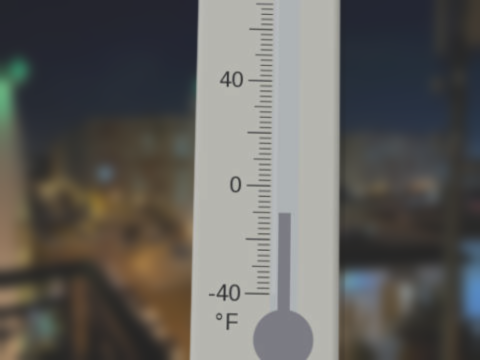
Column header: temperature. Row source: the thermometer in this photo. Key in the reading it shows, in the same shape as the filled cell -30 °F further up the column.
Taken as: -10 °F
